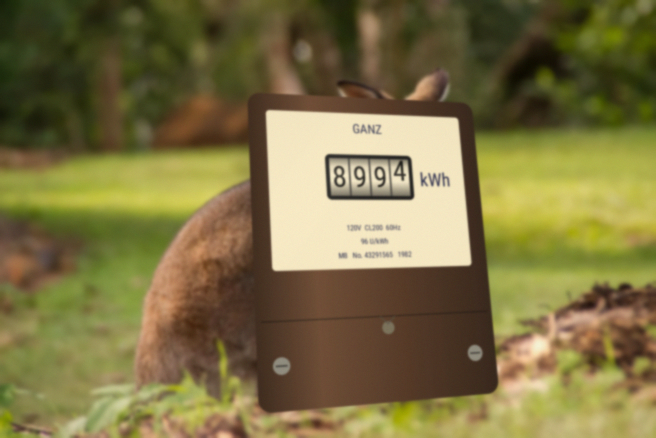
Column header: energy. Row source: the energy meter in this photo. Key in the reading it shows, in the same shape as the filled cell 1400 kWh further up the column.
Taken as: 8994 kWh
